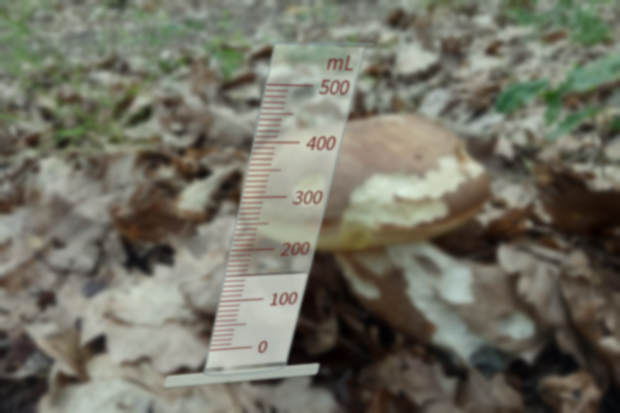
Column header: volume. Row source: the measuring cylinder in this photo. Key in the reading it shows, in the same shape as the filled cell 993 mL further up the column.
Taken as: 150 mL
